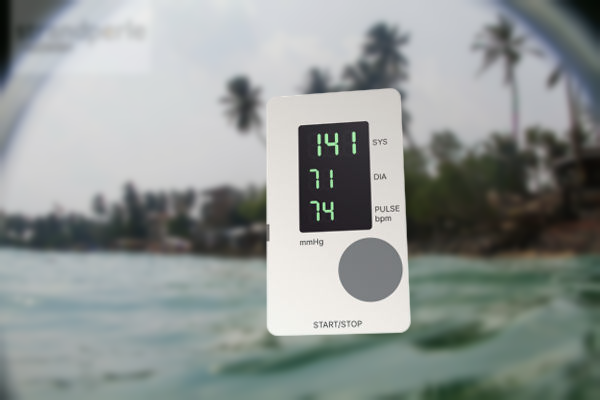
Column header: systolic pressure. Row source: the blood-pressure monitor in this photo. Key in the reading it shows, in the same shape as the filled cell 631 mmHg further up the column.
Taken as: 141 mmHg
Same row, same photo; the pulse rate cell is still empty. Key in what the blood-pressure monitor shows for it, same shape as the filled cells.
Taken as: 74 bpm
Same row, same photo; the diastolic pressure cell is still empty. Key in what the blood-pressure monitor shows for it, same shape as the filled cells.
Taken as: 71 mmHg
